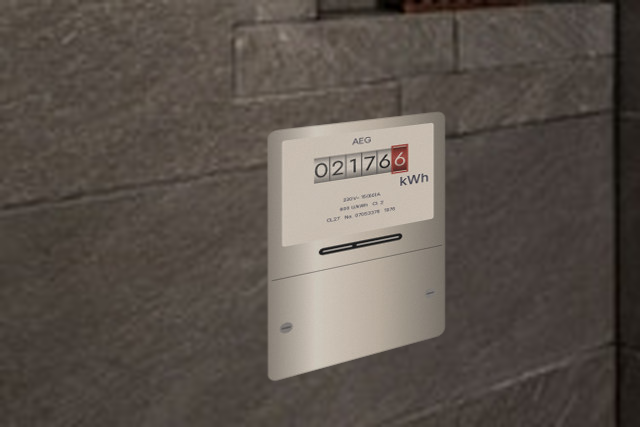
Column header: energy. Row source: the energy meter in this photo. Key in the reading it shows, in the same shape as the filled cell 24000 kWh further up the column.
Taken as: 2176.6 kWh
